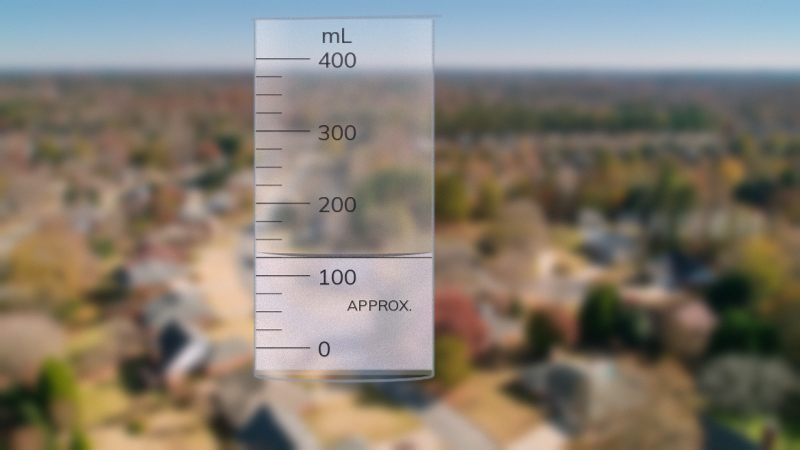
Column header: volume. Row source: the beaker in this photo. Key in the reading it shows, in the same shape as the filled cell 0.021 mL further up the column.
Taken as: 125 mL
